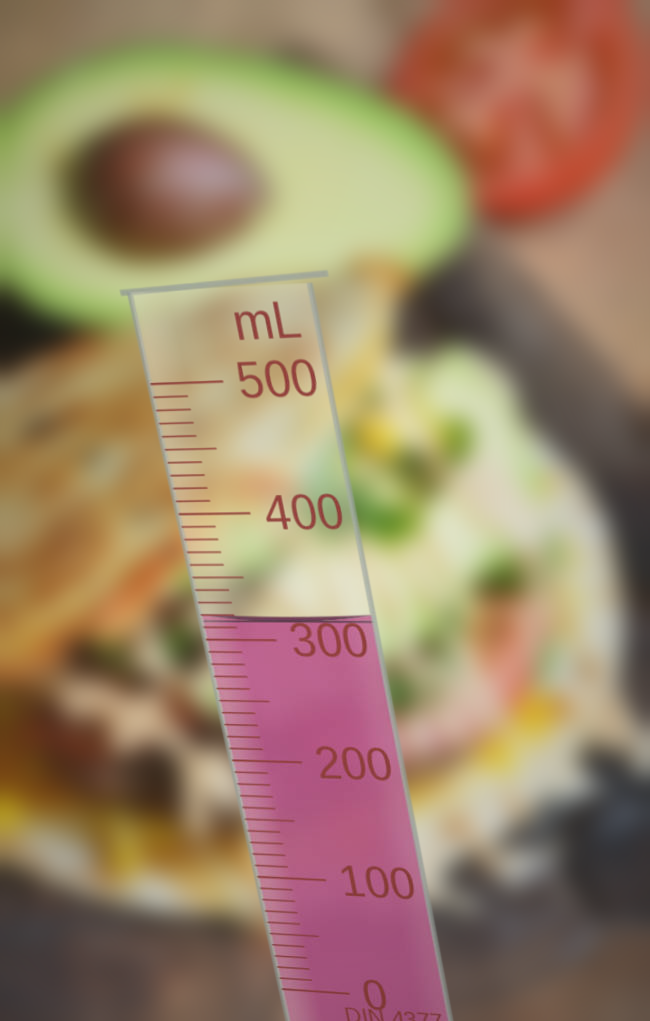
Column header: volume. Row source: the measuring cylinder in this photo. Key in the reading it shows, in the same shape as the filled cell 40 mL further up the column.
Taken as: 315 mL
